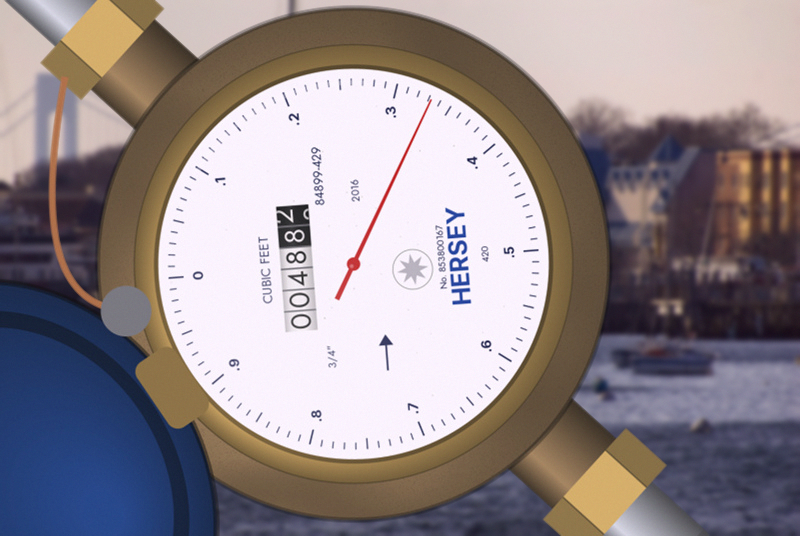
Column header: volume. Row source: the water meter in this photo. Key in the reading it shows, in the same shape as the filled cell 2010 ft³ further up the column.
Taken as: 4882.33 ft³
